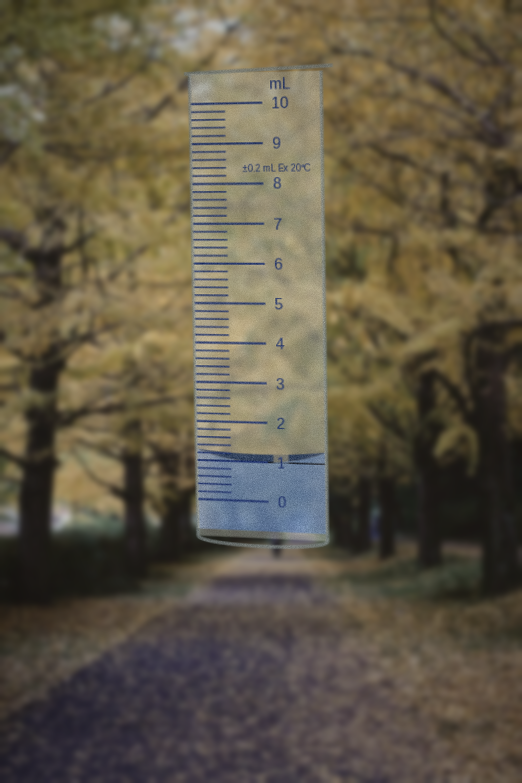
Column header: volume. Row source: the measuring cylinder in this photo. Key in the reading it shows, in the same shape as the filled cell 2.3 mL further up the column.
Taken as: 1 mL
